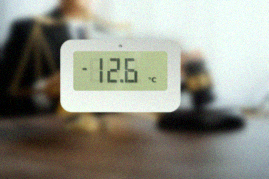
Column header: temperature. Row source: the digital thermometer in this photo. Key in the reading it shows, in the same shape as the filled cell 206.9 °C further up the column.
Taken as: -12.6 °C
